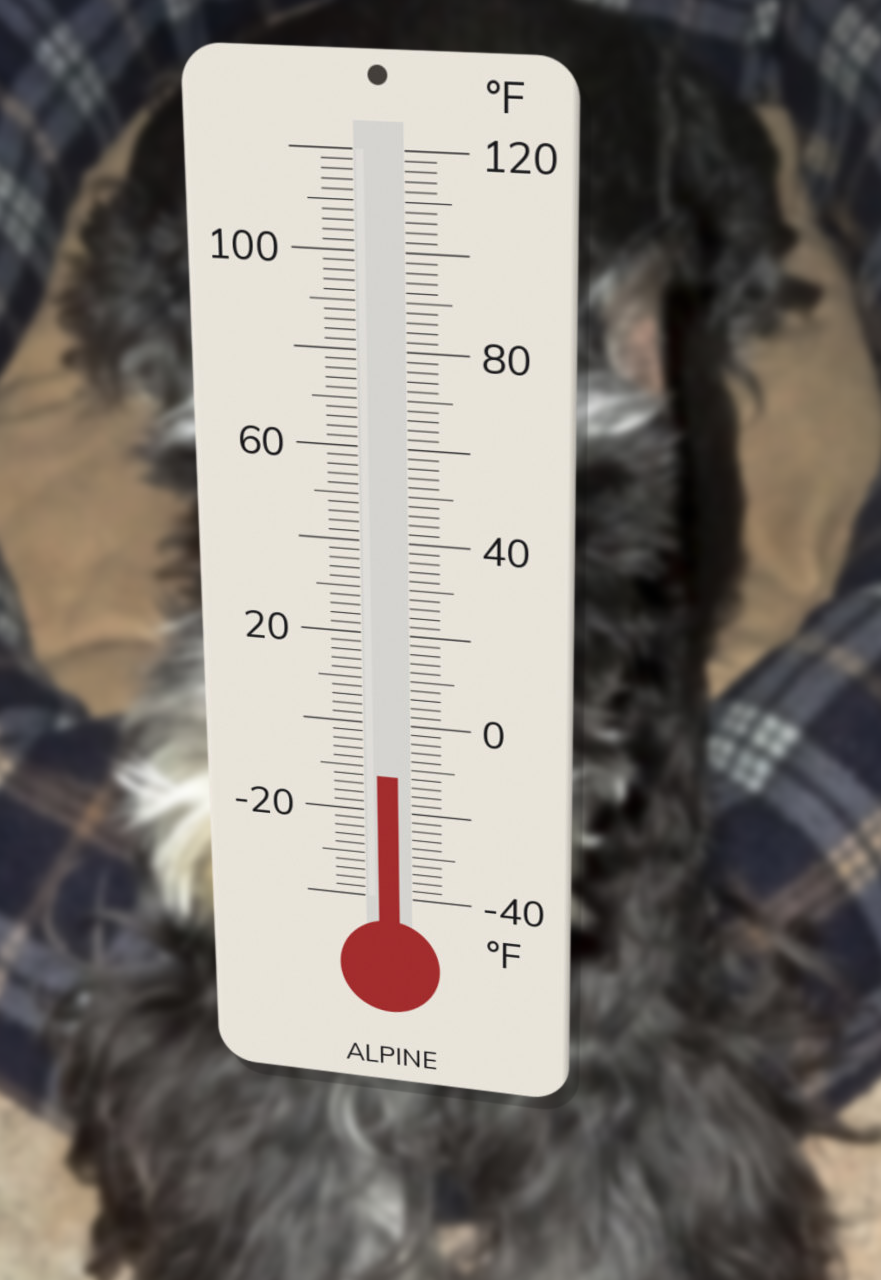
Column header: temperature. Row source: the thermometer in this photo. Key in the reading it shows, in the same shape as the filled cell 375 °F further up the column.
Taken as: -12 °F
